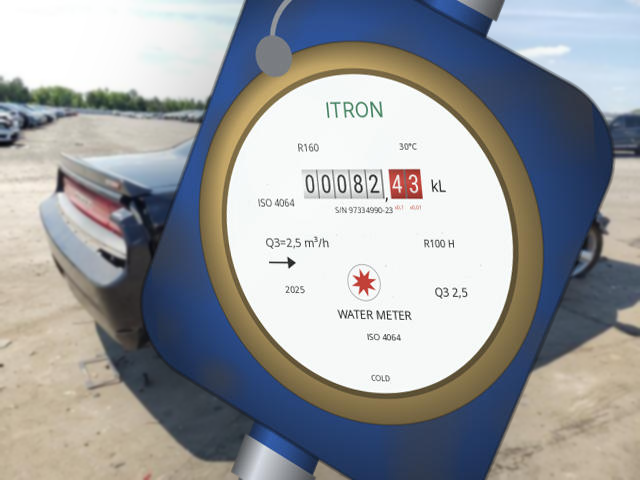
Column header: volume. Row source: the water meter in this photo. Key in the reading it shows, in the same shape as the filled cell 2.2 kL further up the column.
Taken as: 82.43 kL
